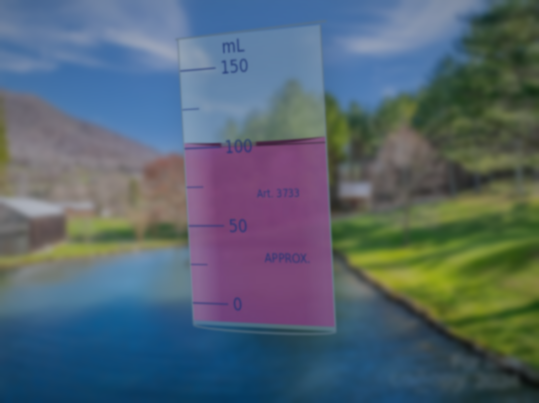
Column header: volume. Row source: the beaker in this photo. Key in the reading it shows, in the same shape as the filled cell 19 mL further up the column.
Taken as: 100 mL
